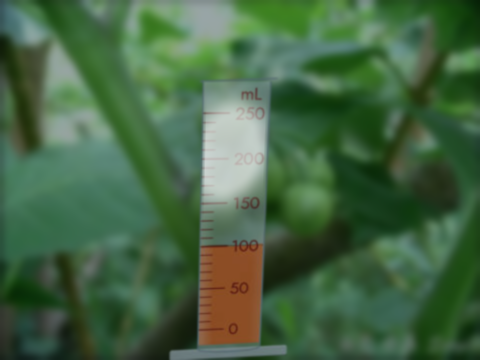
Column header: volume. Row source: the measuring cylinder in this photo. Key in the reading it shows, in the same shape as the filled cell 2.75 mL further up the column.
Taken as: 100 mL
